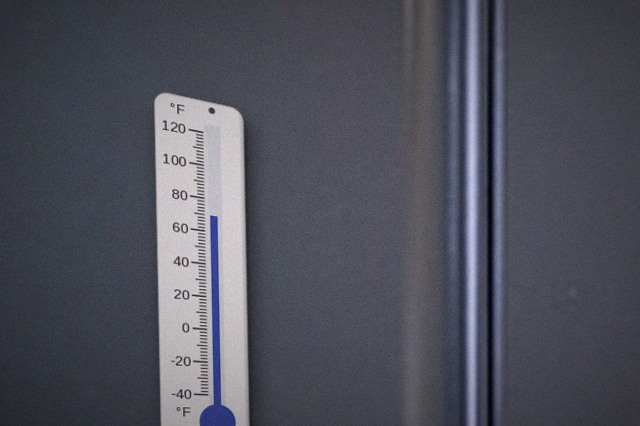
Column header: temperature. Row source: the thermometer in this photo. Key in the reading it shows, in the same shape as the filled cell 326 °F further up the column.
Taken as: 70 °F
